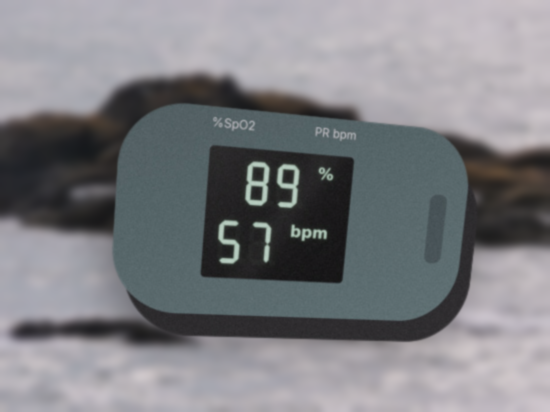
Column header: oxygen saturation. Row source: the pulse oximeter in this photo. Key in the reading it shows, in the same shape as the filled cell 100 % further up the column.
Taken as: 89 %
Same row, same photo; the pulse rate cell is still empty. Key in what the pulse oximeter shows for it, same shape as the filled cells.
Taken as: 57 bpm
